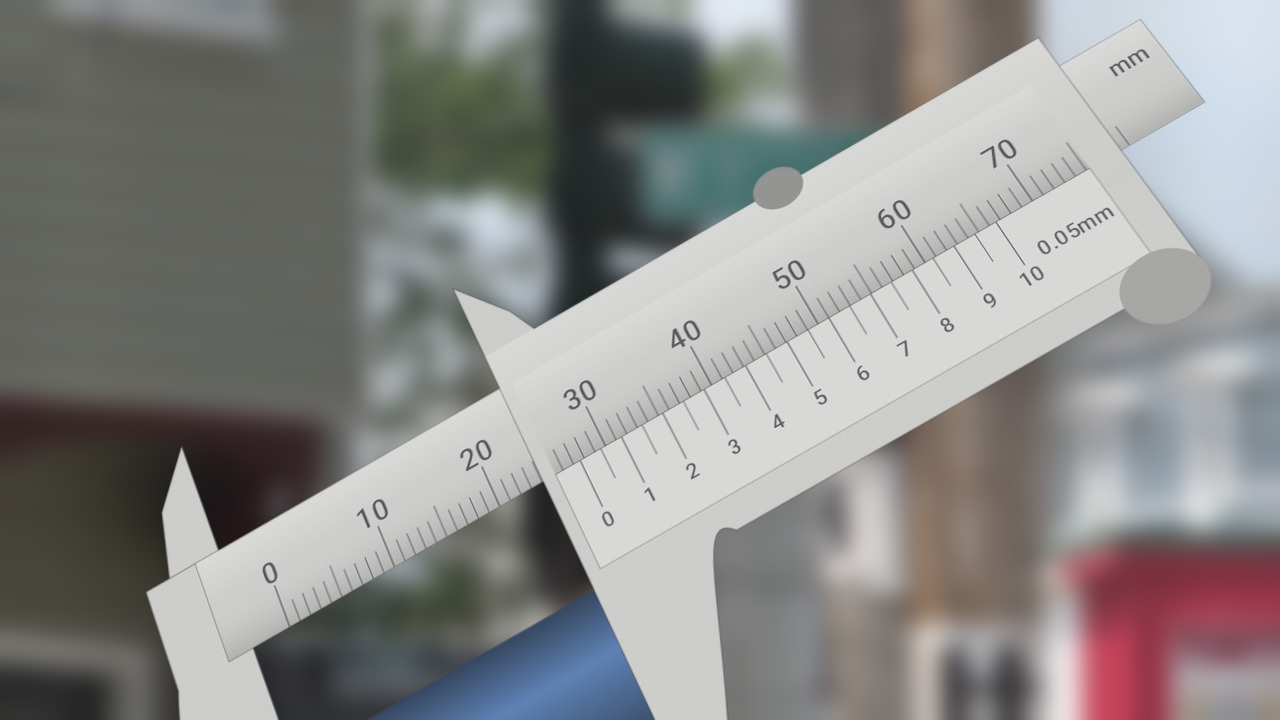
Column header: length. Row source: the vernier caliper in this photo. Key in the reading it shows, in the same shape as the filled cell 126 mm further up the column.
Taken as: 27.6 mm
